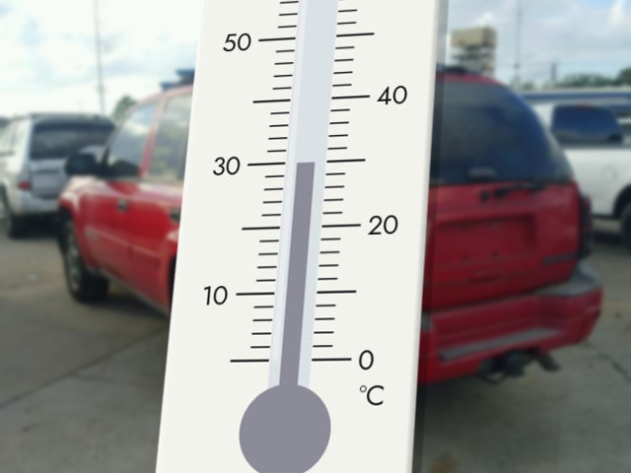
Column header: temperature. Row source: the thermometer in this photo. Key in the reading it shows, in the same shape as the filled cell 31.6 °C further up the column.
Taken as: 30 °C
